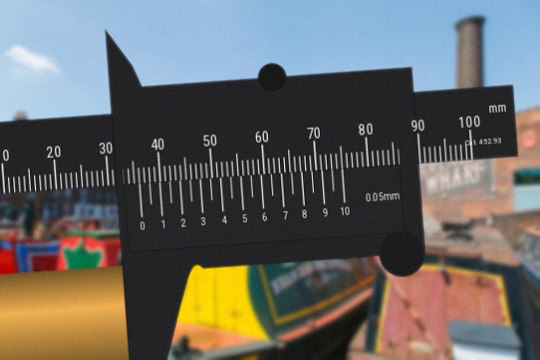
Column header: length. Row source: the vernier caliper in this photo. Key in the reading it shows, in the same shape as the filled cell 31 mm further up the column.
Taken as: 36.0 mm
